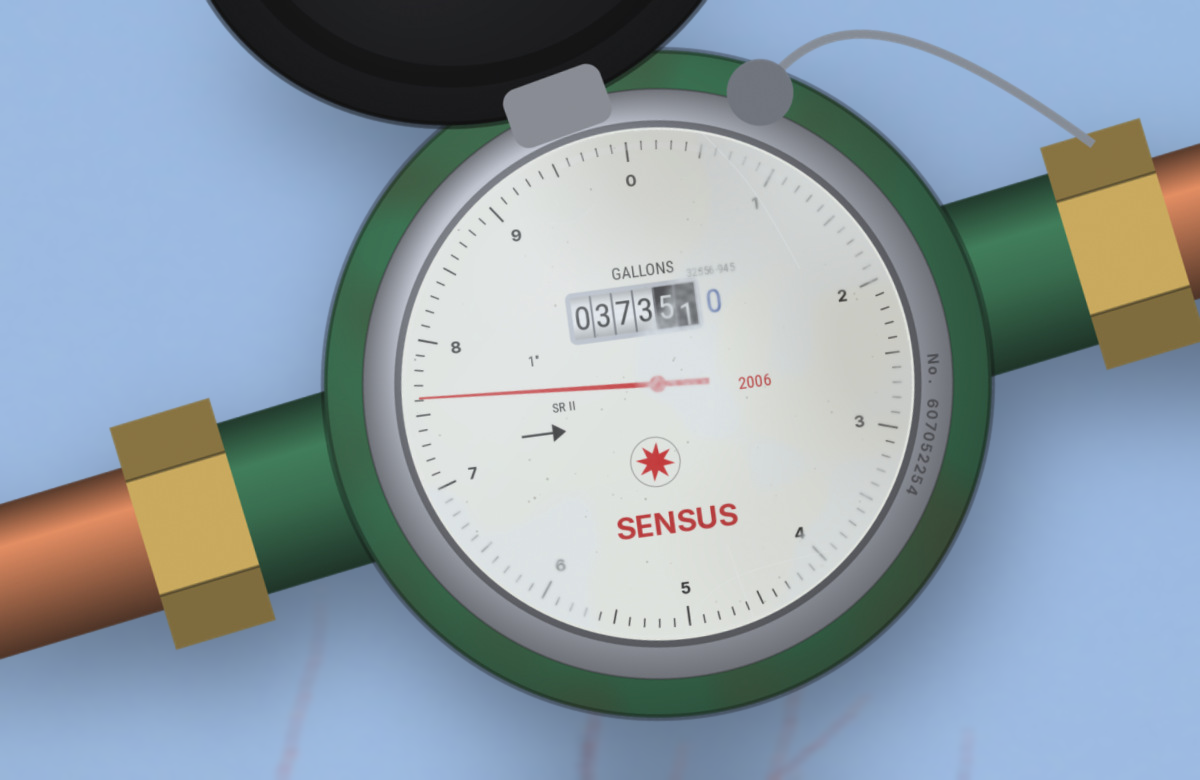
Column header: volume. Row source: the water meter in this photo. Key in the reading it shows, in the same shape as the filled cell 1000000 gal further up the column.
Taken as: 373507.6 gal
